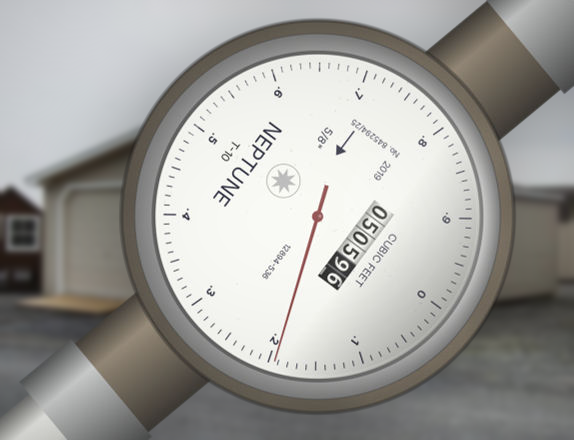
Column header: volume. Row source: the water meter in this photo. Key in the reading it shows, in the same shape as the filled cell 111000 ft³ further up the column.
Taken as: 50596.19 ft³
